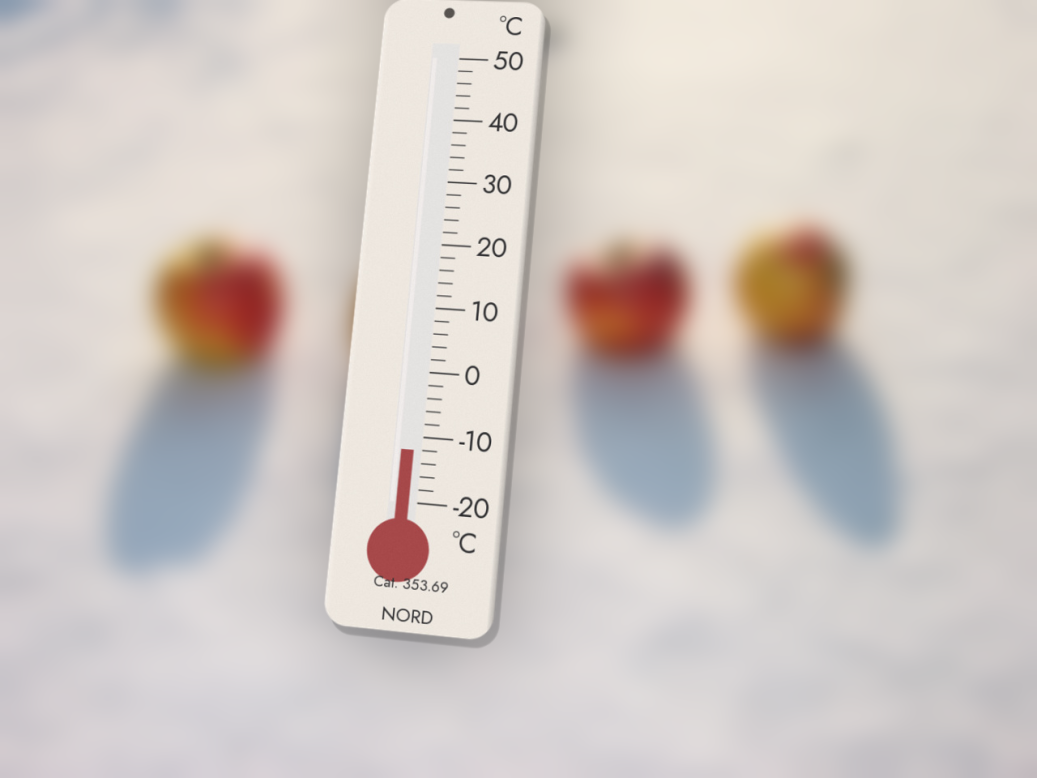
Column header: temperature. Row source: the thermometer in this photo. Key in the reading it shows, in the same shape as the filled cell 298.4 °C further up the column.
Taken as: -12 °C
